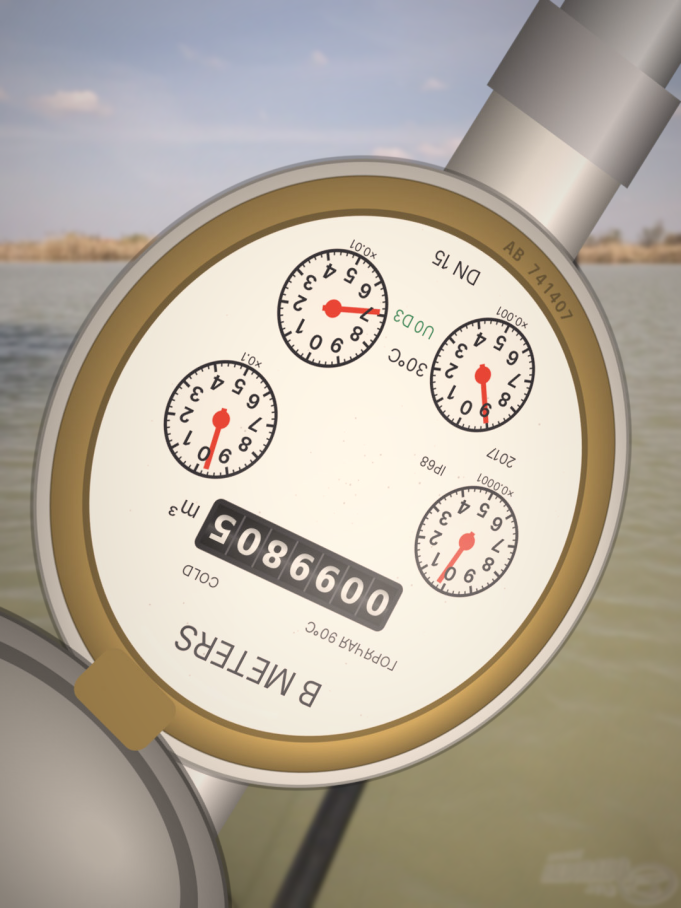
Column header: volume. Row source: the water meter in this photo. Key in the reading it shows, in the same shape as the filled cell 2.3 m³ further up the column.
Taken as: 99804.9690 m³
